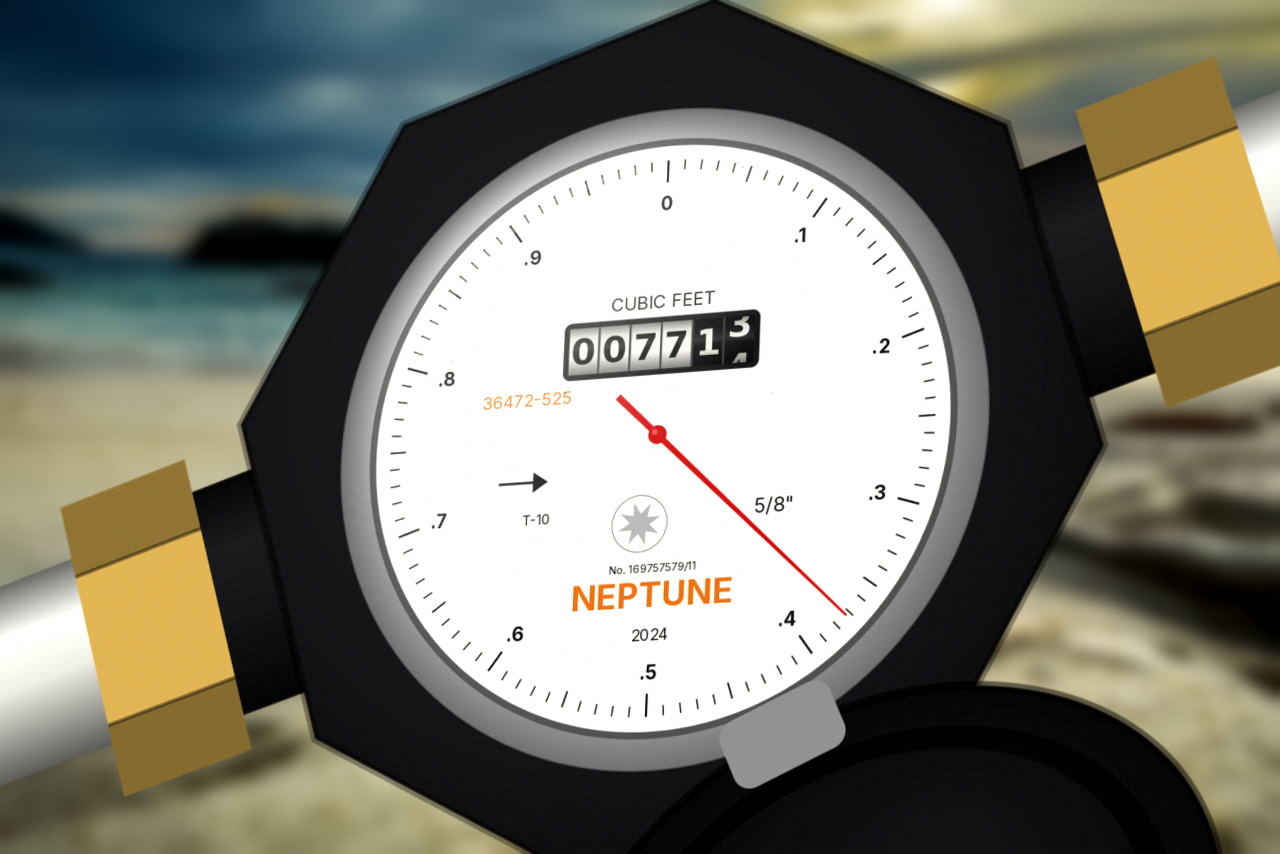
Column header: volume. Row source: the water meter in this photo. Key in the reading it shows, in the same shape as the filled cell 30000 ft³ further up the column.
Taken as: 7713.37 ft³
